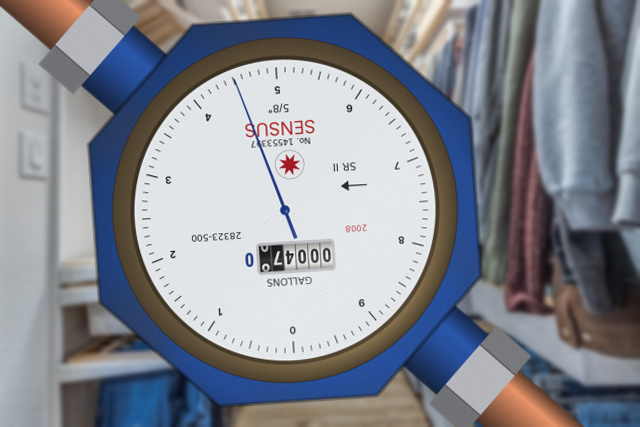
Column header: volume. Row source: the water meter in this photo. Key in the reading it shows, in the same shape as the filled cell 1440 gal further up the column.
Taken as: 4784.5 gal
